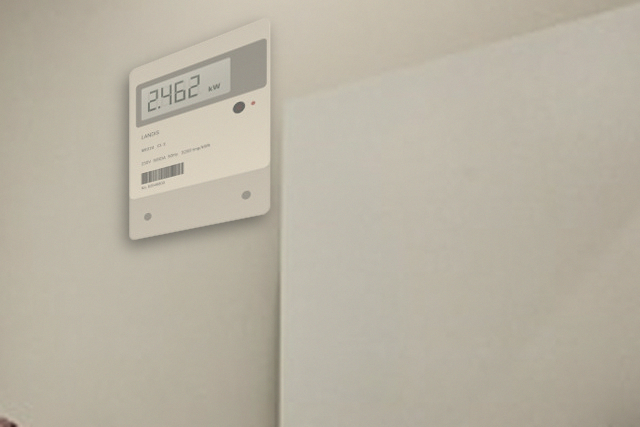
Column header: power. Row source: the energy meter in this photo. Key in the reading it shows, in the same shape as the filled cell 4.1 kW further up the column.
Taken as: 2.462 kW
